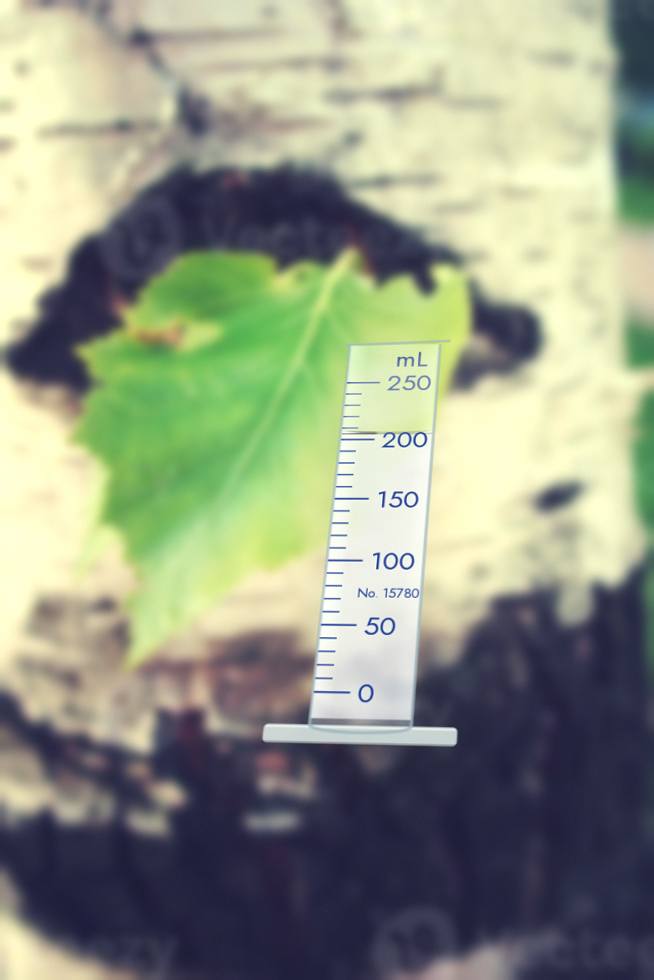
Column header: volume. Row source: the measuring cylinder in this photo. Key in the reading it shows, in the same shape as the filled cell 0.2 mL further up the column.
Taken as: 205 mL
